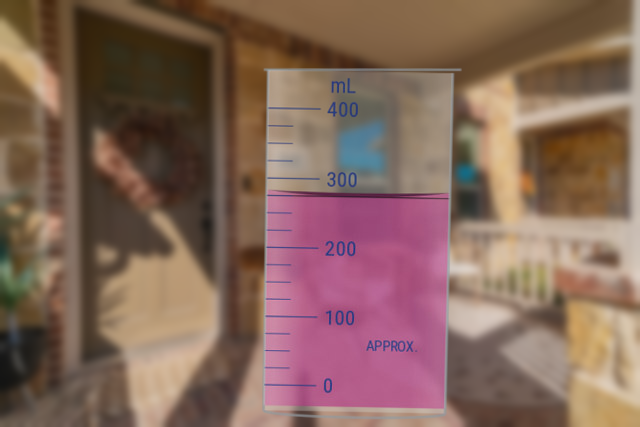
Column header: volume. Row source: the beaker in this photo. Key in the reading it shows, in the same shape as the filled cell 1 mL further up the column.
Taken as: 275 mL
